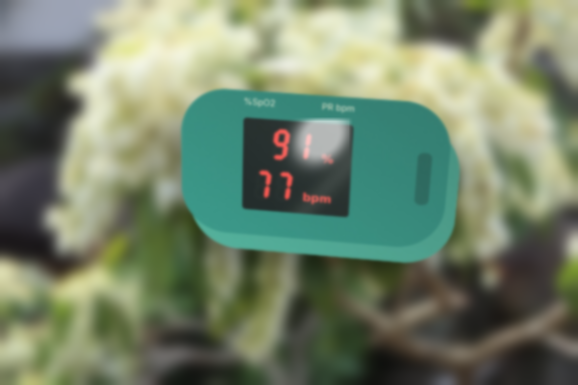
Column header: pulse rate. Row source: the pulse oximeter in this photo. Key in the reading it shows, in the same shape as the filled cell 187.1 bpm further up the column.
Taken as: 77 bpm
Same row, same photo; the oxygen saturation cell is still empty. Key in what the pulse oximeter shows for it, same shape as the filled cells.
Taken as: 91 %
